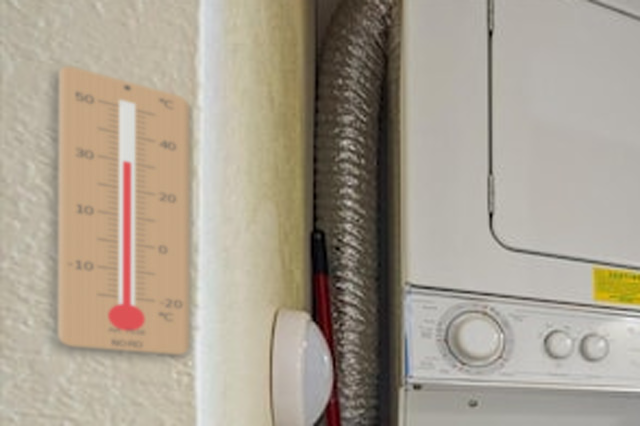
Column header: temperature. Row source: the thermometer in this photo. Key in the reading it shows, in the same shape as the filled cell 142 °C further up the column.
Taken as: 30 °C
